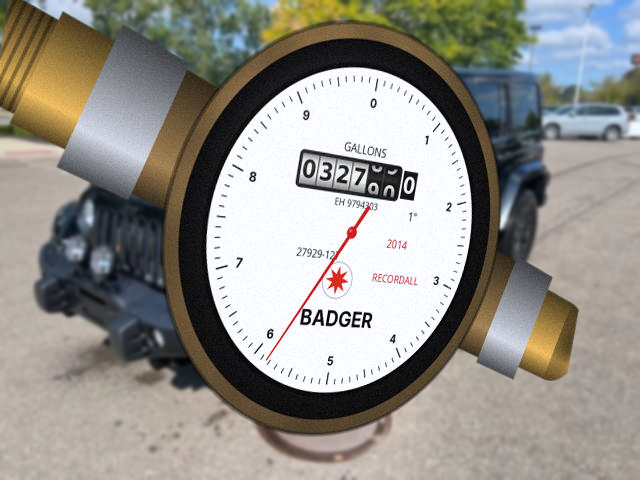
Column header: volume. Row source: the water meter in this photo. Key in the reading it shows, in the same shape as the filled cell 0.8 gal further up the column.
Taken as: 327895.8 gal
